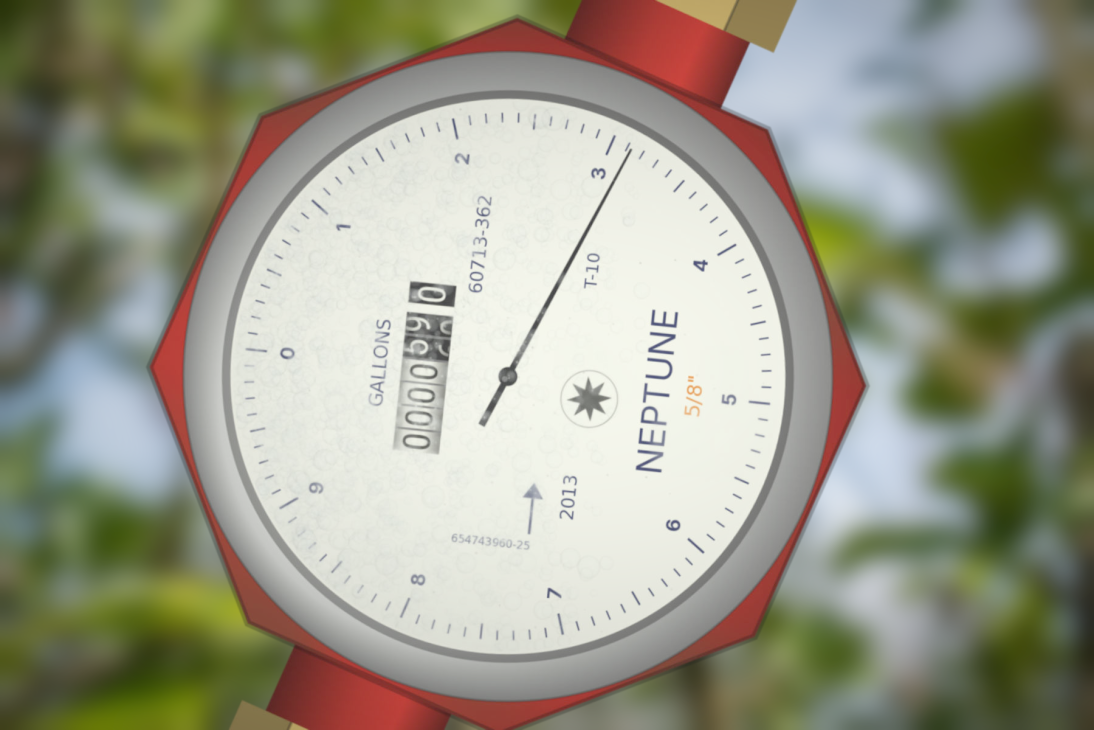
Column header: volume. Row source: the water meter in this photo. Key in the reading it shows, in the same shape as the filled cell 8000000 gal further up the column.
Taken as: 593.1 gal
